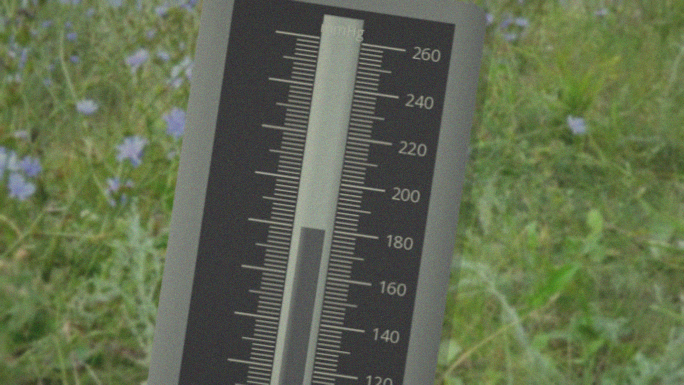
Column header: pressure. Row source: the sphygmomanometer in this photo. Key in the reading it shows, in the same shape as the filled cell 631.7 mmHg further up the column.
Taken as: 180 mmHg
